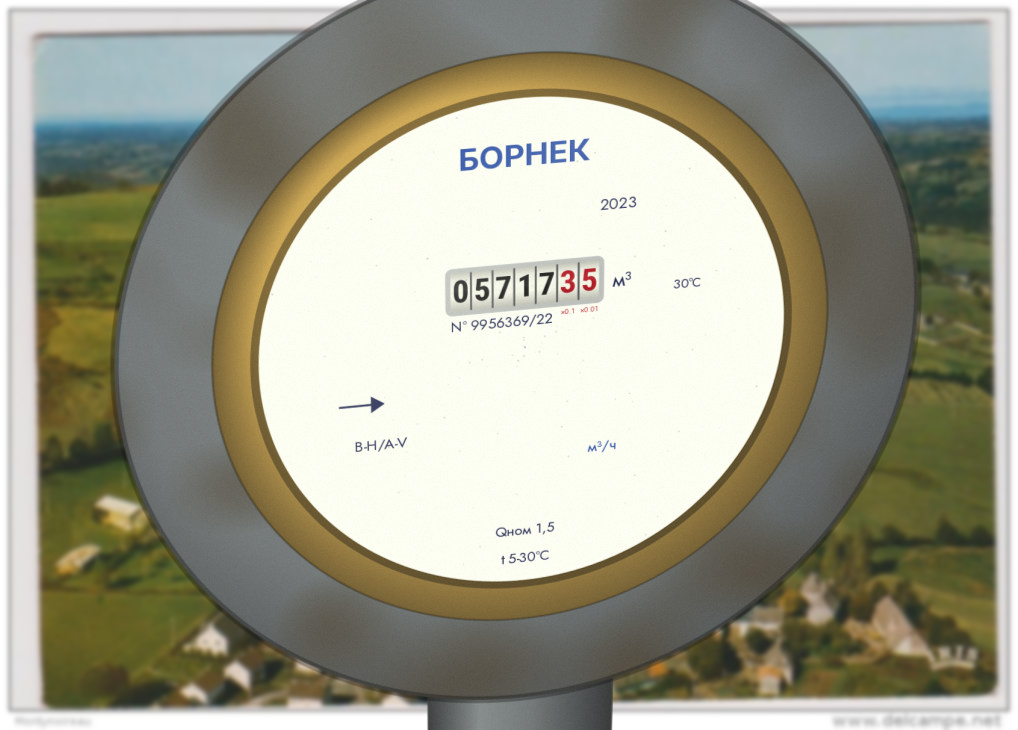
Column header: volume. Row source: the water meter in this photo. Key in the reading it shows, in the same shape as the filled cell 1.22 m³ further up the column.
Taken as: 5717.35 m³
